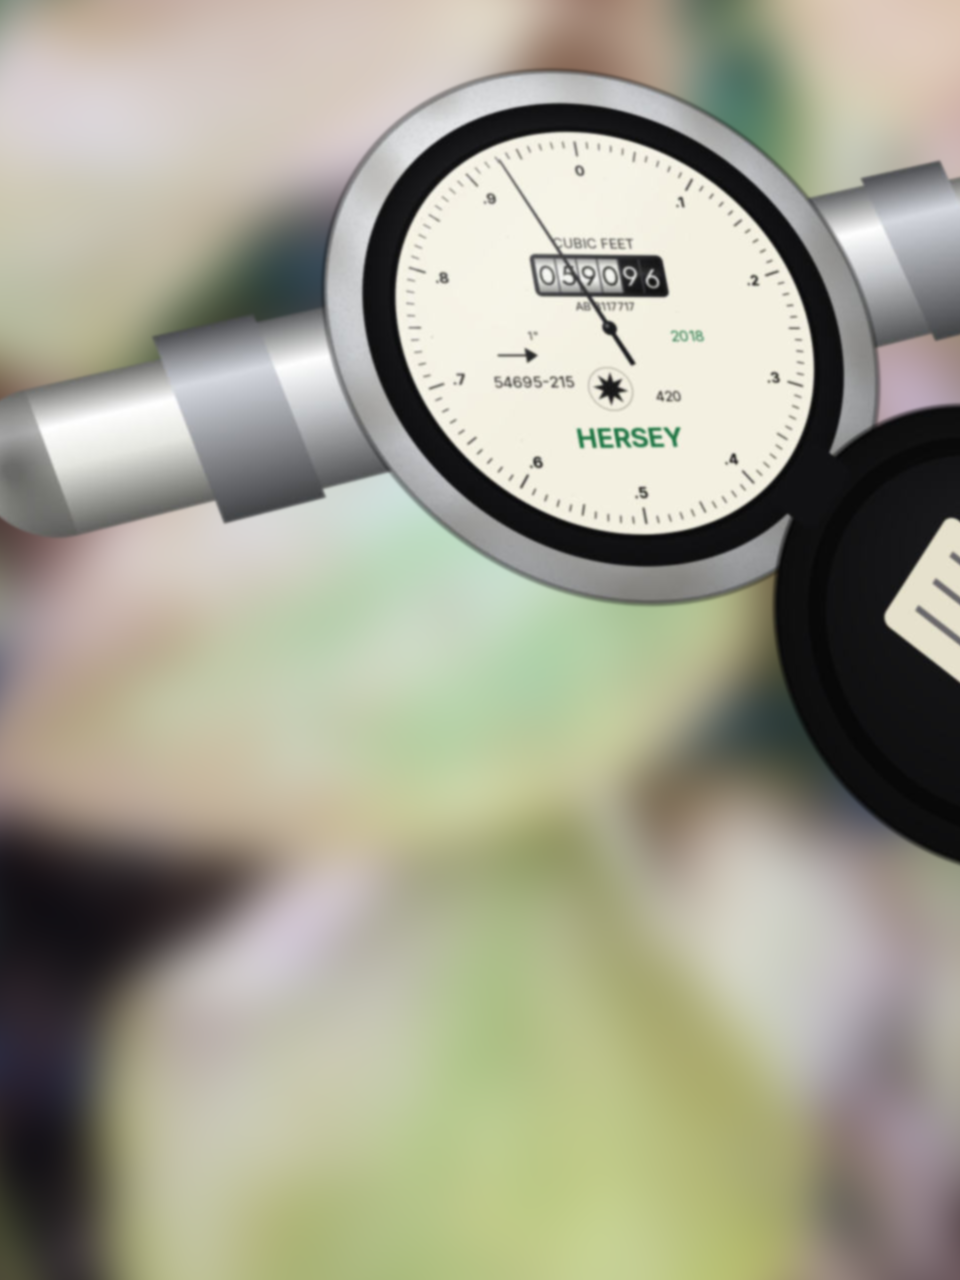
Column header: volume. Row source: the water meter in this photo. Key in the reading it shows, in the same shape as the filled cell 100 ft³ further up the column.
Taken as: 59095.93 ft³
